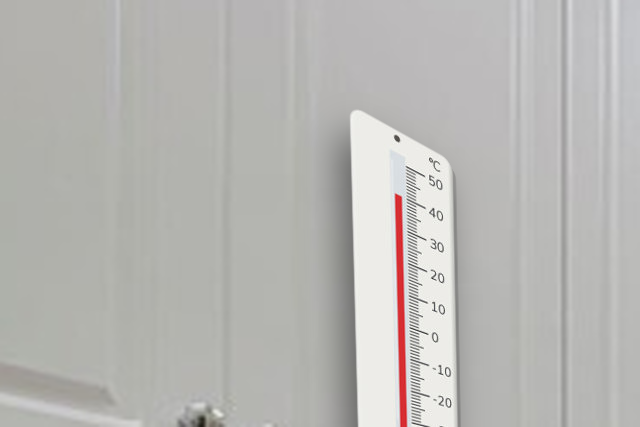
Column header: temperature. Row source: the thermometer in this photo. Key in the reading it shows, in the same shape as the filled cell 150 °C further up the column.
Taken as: 40 °C
